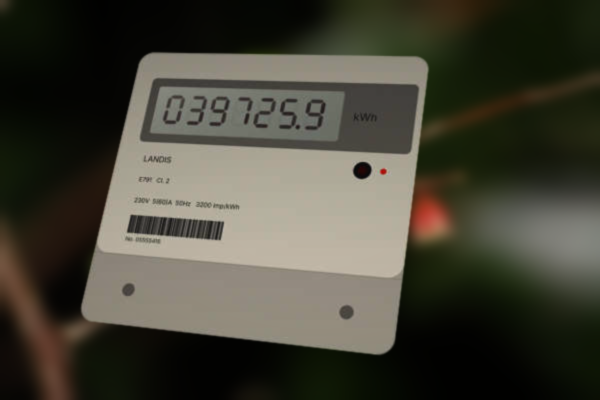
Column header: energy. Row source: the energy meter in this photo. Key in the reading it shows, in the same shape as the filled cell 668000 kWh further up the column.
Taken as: 39725.9 kWh
